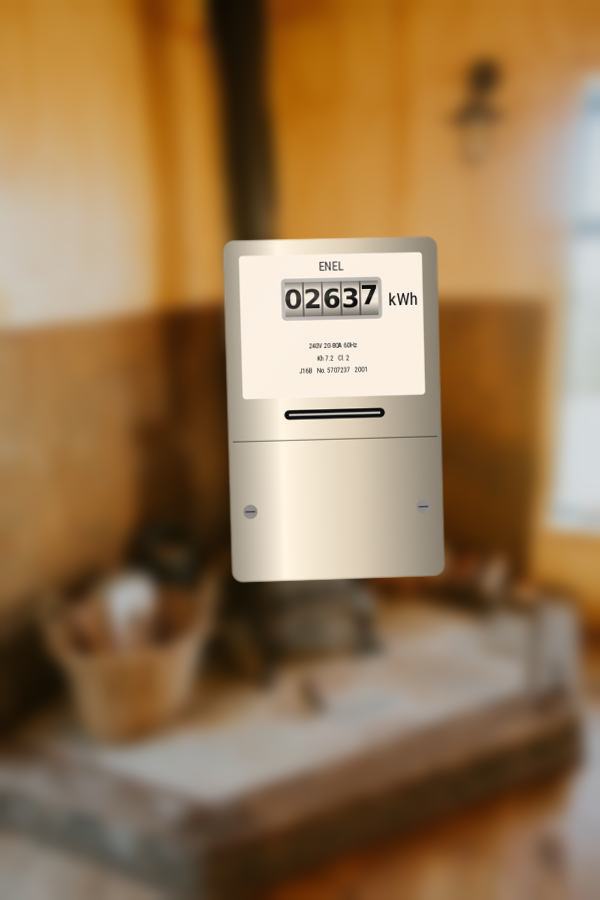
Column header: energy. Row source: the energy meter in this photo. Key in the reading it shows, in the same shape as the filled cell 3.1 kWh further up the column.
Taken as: 2637 kWh
